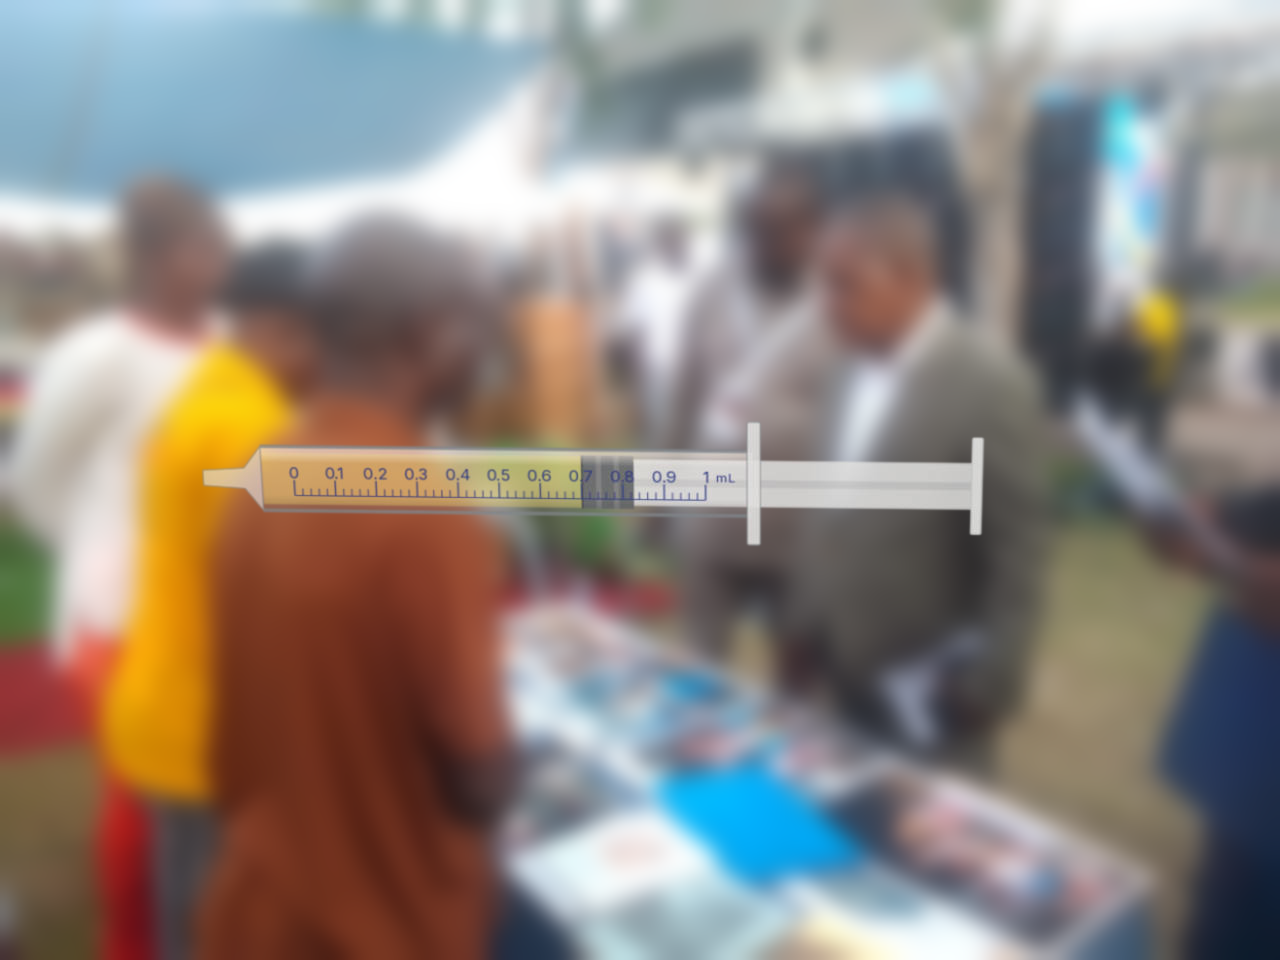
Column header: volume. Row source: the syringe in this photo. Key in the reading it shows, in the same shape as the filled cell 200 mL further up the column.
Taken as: 0.7 mL
